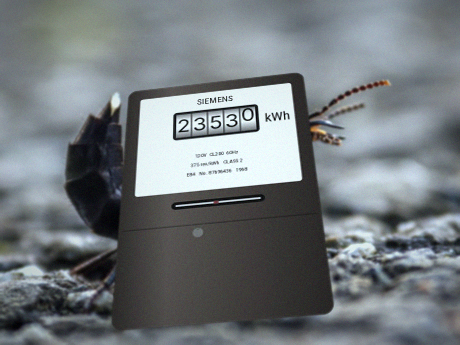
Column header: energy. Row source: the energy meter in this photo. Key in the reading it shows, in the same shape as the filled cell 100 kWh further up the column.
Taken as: 23530 kWh
